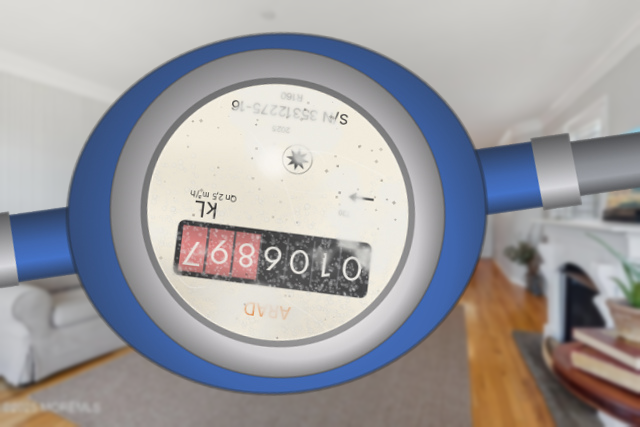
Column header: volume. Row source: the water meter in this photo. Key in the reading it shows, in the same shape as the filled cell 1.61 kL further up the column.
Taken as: 106.897 kL
